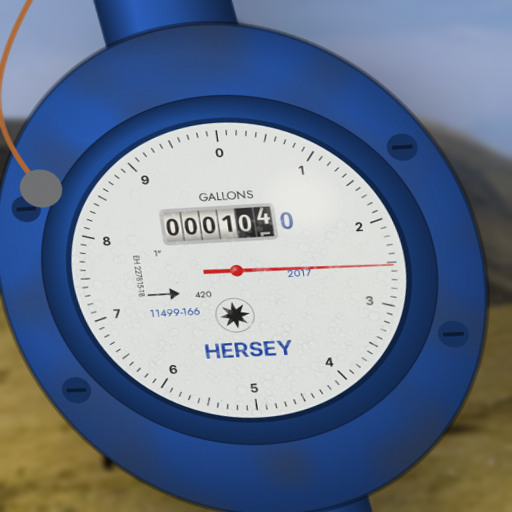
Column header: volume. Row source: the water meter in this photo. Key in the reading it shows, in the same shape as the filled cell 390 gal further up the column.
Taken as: 1042.5 gal
